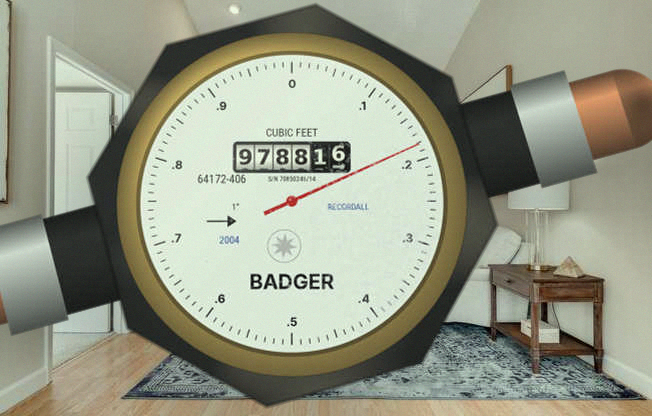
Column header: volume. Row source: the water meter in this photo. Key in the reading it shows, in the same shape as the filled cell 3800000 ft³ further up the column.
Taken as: 978816.18 ft³
